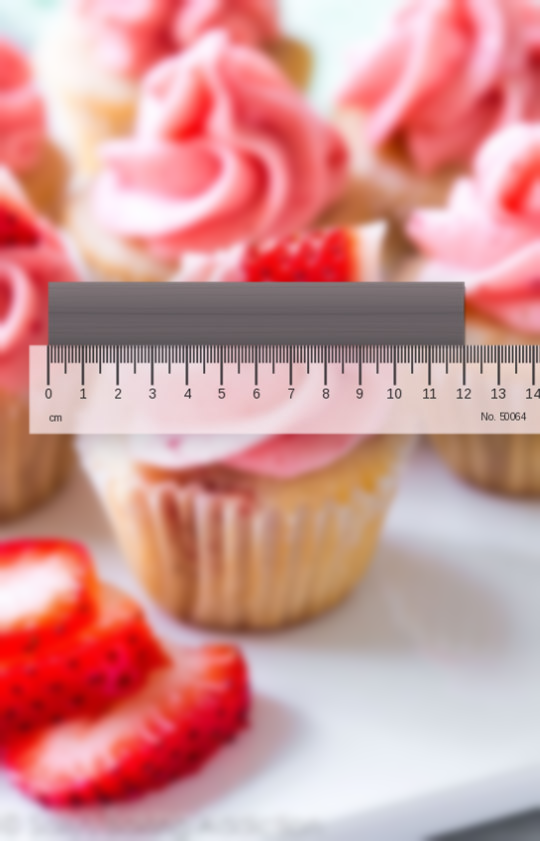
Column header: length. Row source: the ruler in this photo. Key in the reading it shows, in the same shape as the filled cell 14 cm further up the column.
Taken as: 12 cm
